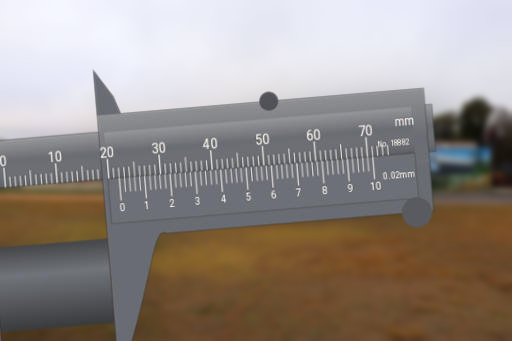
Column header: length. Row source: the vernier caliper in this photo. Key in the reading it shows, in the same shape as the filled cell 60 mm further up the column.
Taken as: 22.0 mm
